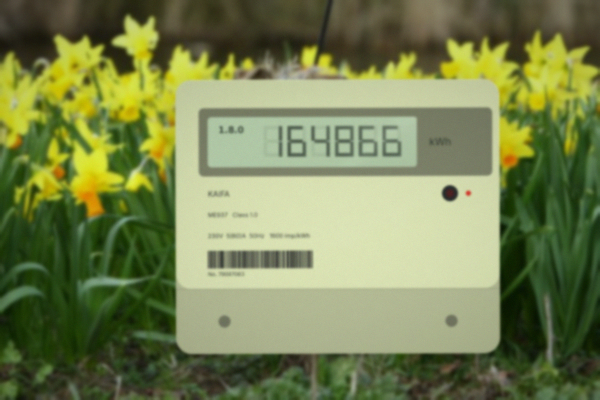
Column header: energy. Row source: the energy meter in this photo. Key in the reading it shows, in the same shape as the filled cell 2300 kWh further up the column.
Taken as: 164866 kWh
